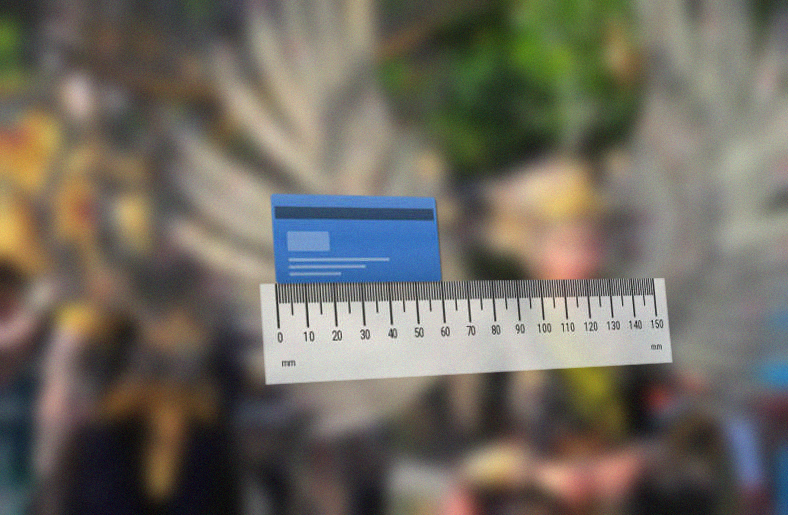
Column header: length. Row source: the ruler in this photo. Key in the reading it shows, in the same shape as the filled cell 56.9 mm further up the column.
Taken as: 60 mm
